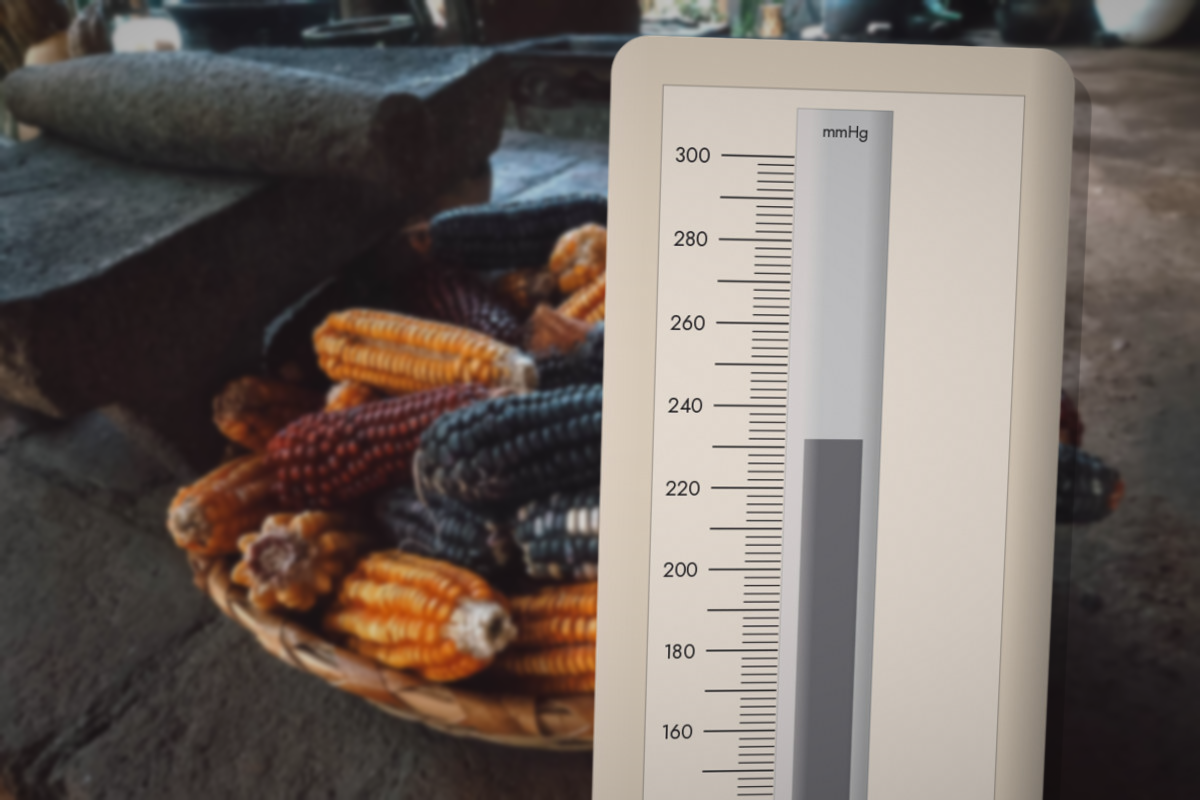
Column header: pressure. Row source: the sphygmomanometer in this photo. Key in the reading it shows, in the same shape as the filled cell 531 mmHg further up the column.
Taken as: 232 mmHg
